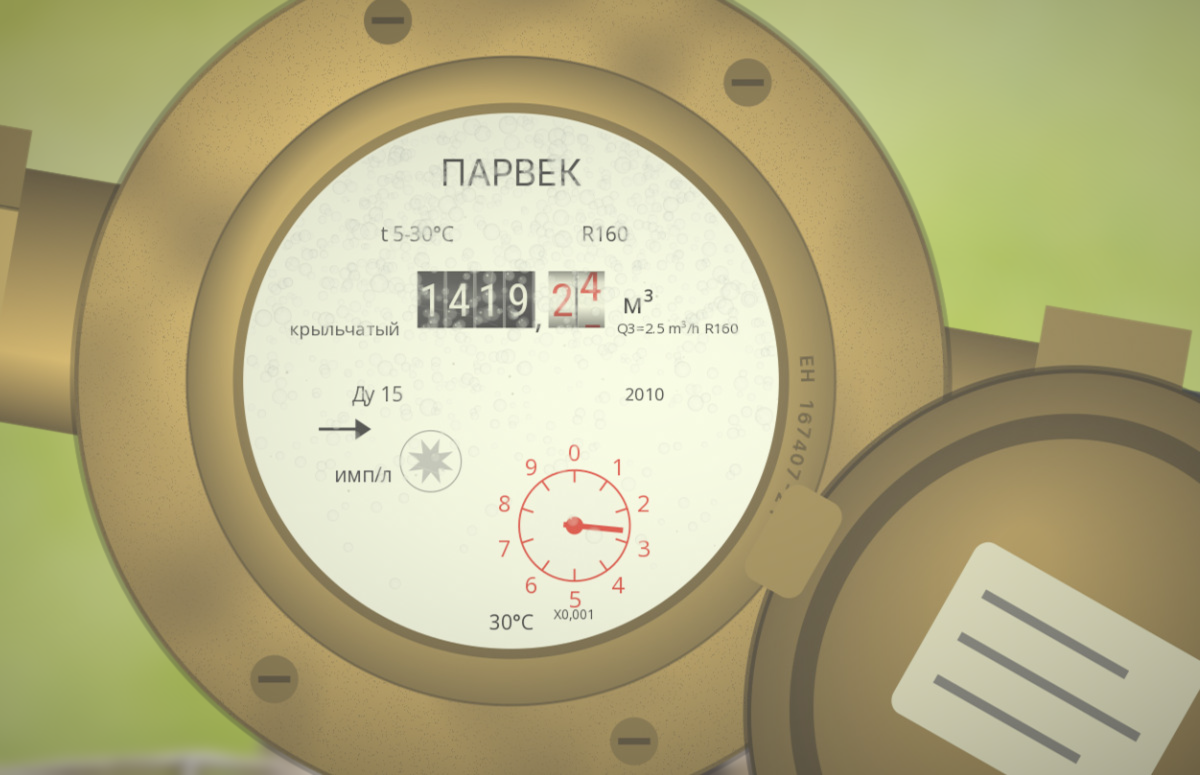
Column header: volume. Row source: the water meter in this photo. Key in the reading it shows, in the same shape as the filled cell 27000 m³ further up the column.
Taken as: 1419.242 m³
